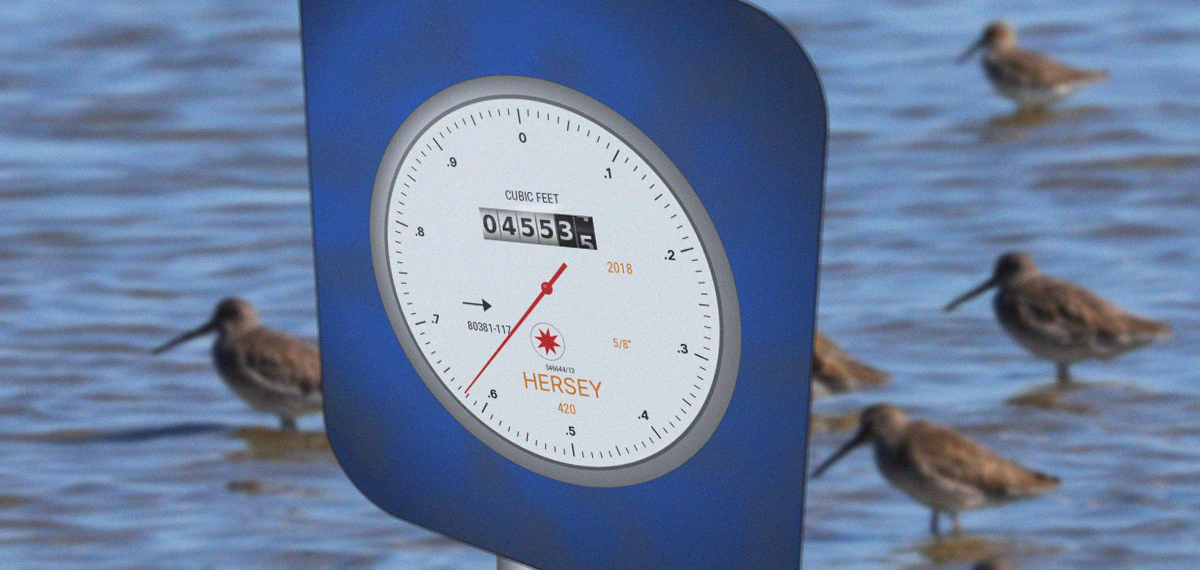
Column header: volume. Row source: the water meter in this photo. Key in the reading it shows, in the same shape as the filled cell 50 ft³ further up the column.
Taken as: 45534.62 ft³
